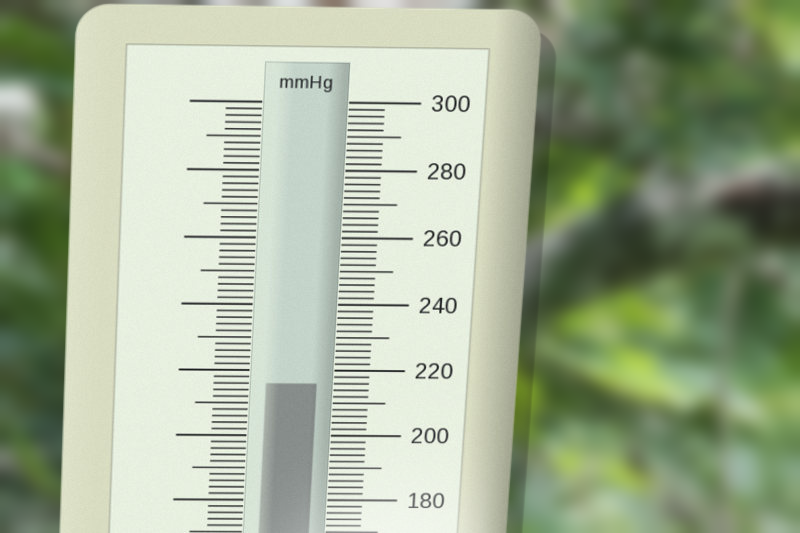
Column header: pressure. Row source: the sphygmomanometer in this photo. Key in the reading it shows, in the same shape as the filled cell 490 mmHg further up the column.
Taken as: 216 mmHg
